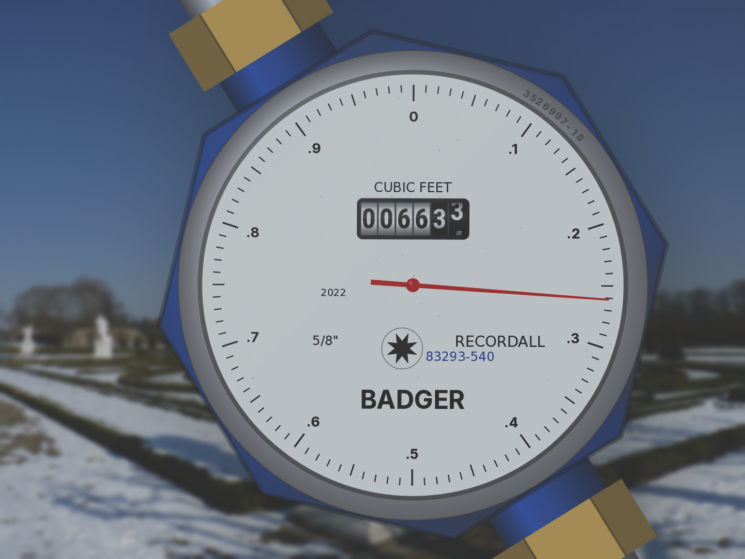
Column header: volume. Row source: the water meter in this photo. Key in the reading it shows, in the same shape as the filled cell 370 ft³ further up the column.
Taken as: 6633.26 ft³
